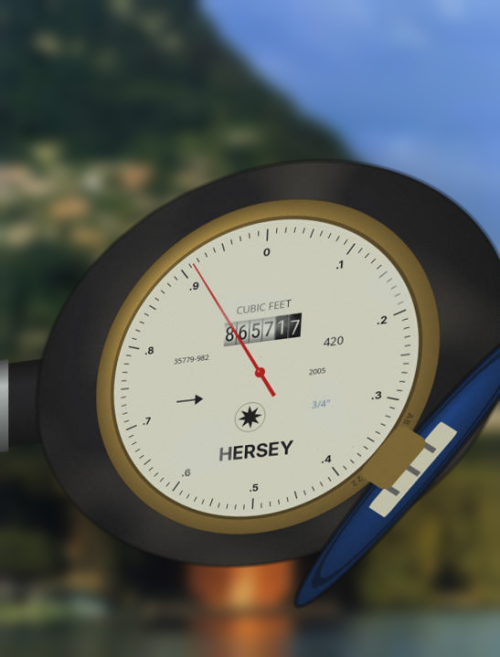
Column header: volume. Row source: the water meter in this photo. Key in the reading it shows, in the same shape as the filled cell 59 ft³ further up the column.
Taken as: 865716.91 ft³
